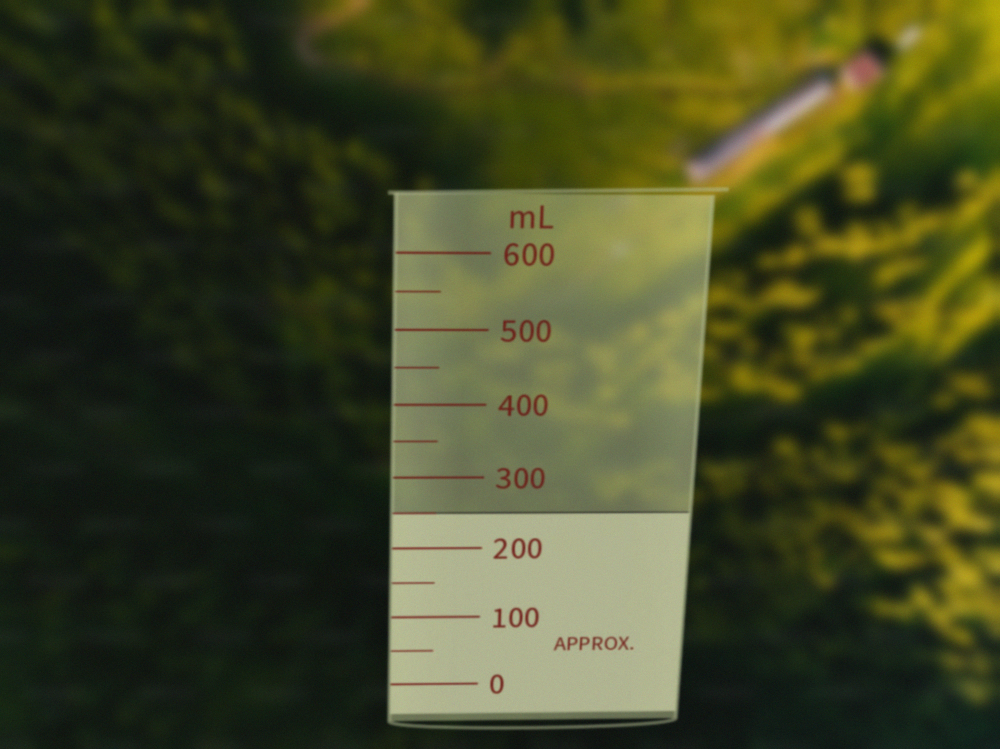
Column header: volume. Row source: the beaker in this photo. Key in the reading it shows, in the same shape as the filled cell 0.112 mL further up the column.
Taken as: 250 mL
